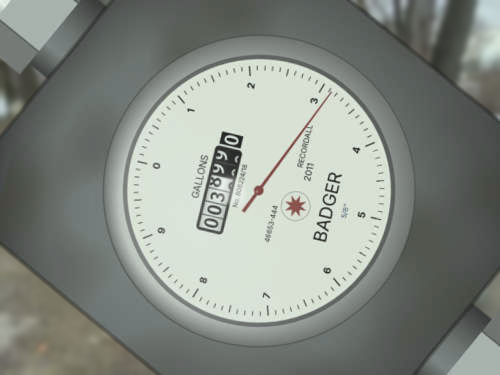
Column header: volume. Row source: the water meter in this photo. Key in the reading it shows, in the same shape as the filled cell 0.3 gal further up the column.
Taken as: 38993.1 gal
